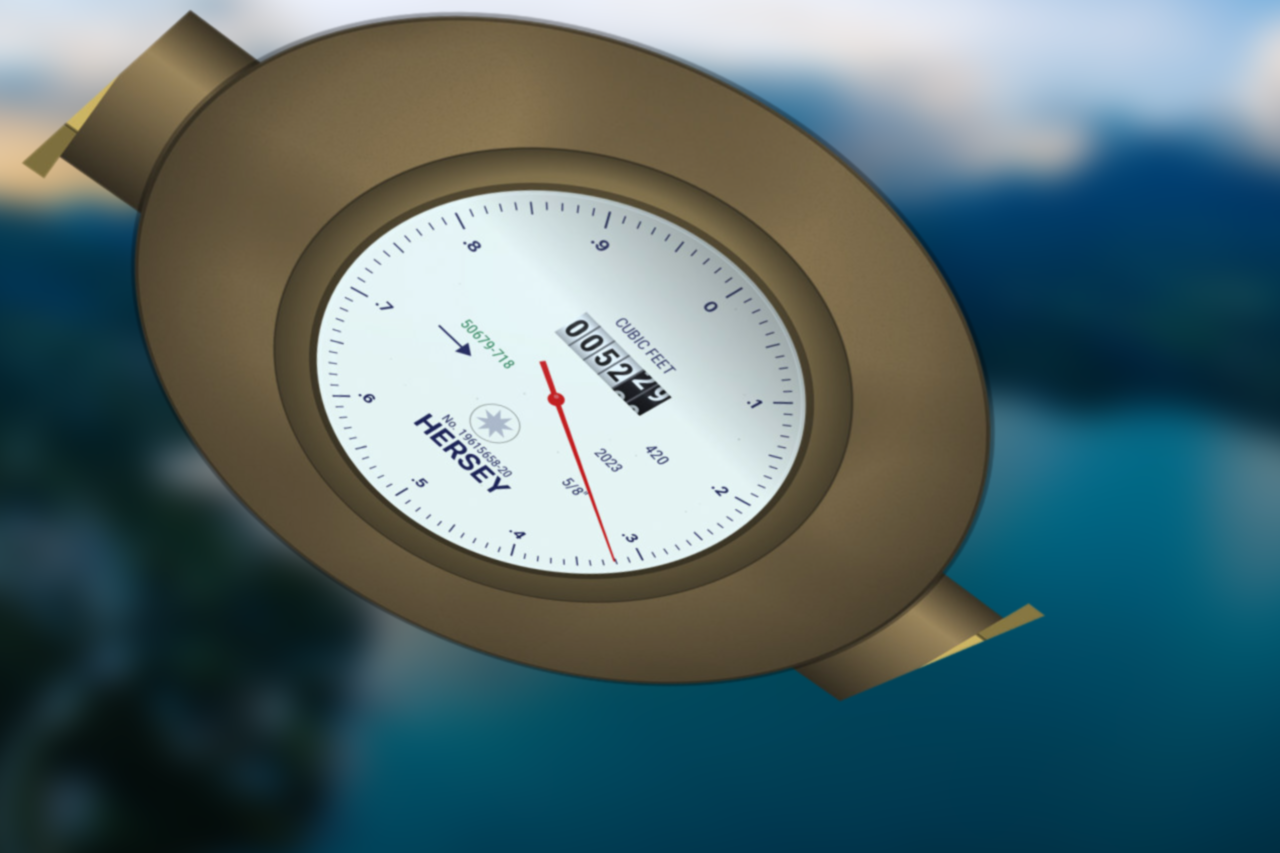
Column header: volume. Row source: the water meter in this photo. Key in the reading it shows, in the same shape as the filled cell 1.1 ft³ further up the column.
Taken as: 5229.32 ft³
